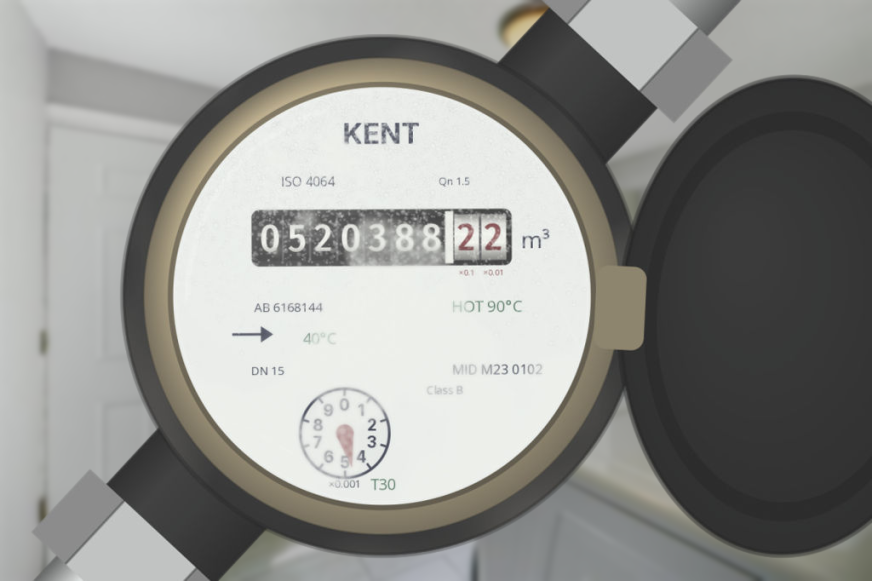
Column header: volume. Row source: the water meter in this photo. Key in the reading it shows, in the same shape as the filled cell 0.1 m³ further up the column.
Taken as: 520388.224 m³
